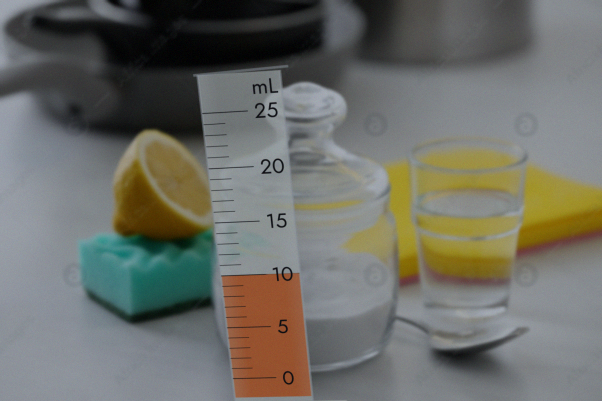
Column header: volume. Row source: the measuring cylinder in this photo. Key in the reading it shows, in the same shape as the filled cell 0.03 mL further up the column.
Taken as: 10 mL
